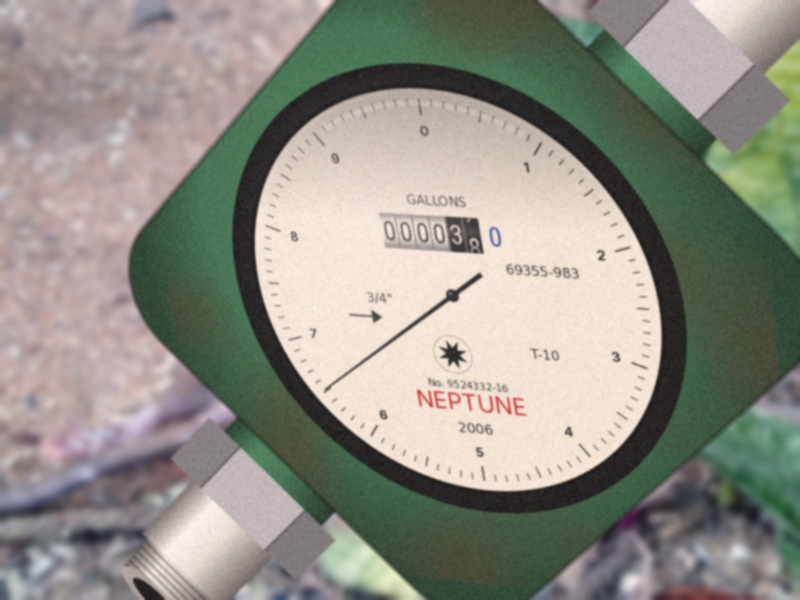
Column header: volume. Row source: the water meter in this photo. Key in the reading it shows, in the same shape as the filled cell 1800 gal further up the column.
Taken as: 376.5 gal
